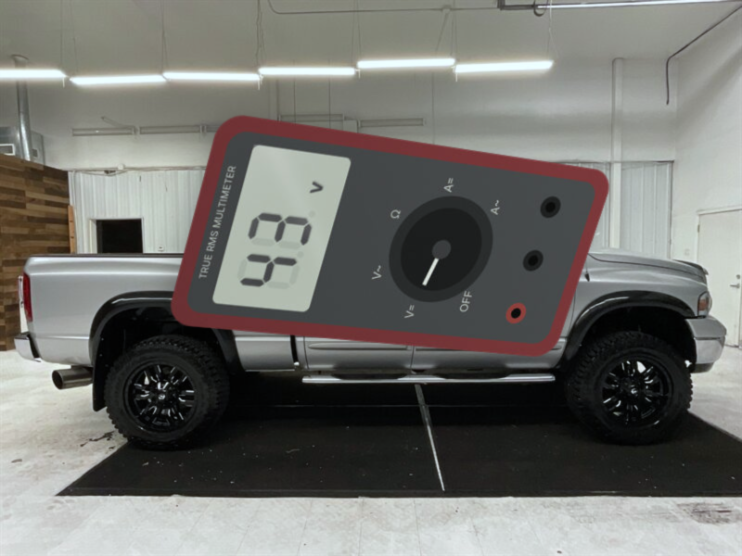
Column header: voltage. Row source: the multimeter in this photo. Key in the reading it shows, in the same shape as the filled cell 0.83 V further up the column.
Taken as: 43 V
